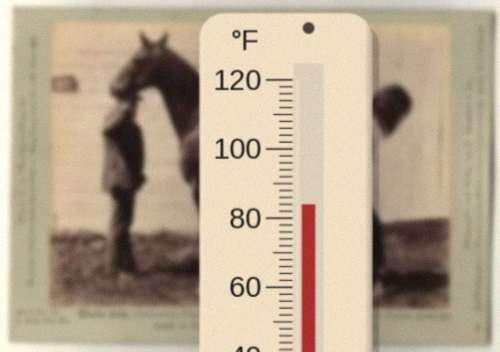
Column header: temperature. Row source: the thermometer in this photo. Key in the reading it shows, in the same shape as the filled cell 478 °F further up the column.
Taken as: 84 °F
